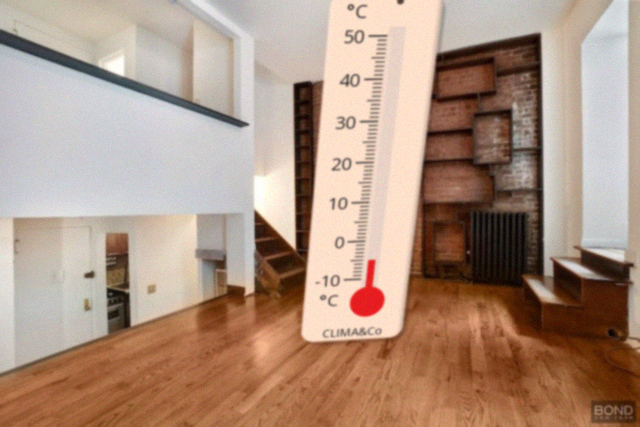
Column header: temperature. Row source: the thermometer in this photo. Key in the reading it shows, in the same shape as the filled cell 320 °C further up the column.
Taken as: -5 °C
